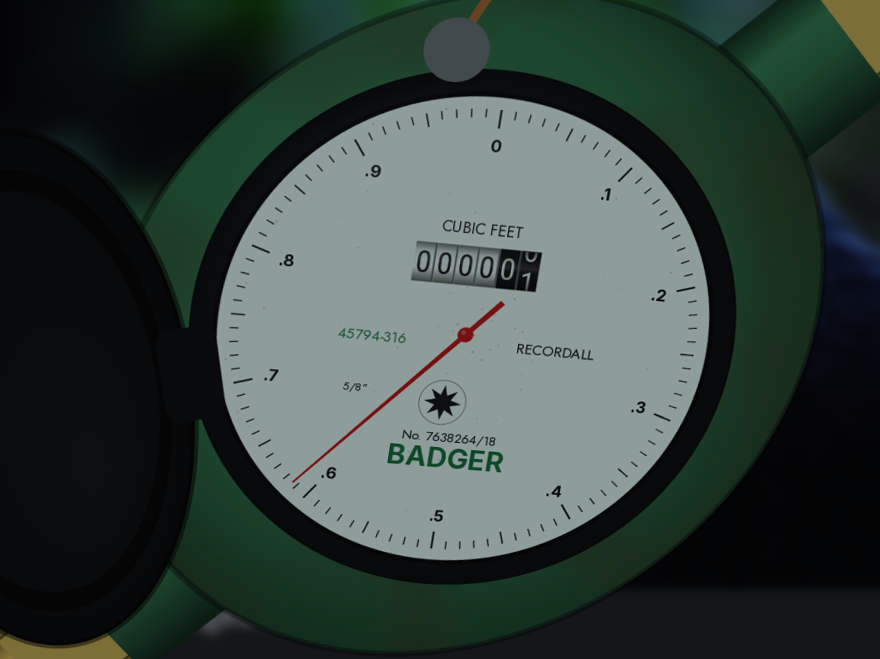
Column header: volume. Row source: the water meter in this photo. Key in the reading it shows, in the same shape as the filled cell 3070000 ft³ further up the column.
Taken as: 0.61 ft³
